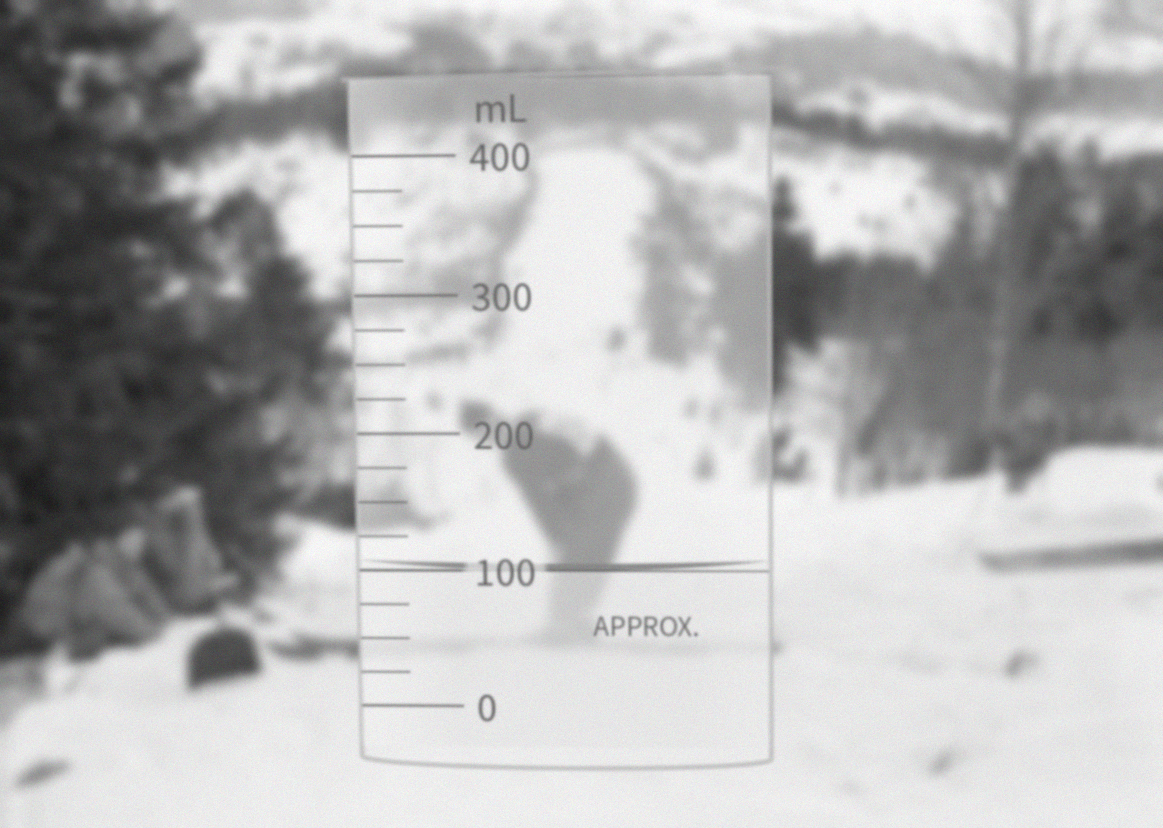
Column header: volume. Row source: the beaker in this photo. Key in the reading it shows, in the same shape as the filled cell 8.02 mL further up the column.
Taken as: 100 mL
